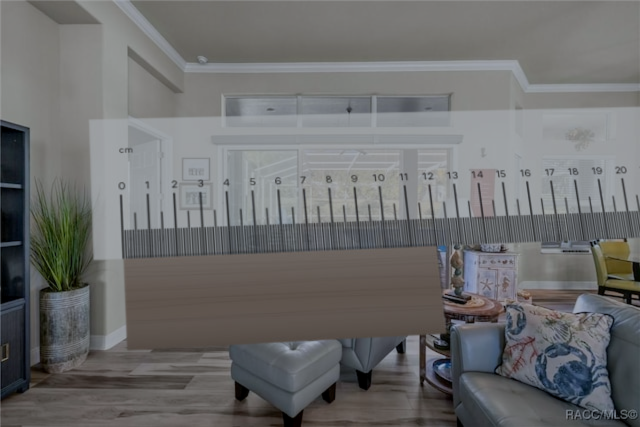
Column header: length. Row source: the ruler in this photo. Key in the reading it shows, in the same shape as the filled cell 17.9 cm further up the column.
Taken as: 12 cm
